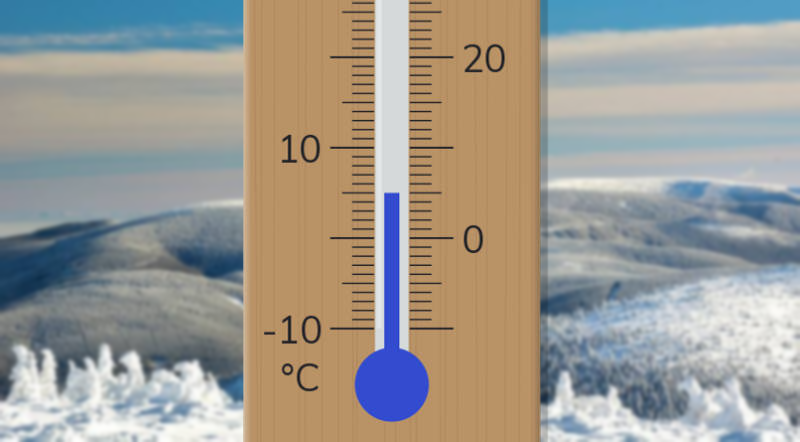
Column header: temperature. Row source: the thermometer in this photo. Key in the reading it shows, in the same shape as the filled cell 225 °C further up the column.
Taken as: 5 °C
